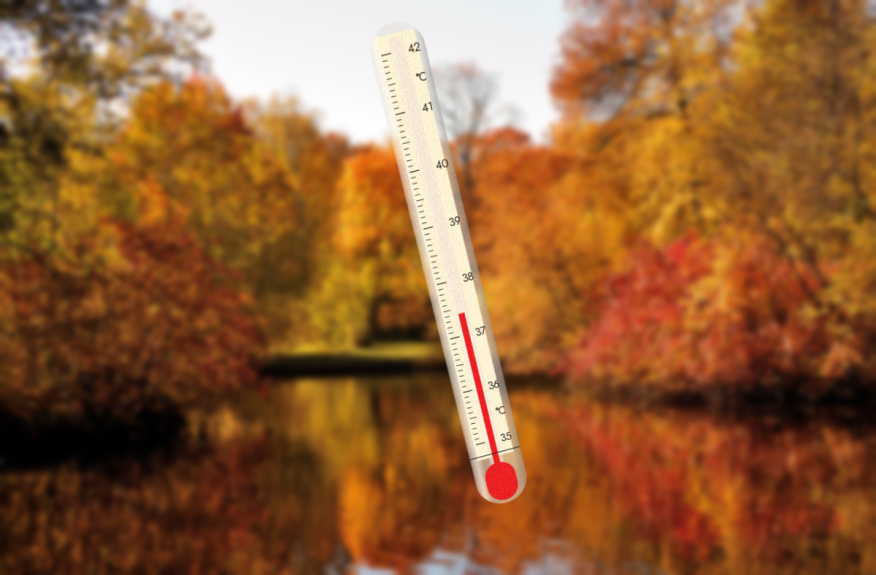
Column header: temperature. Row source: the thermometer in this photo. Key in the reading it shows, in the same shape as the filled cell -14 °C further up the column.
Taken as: 37.4 °C
